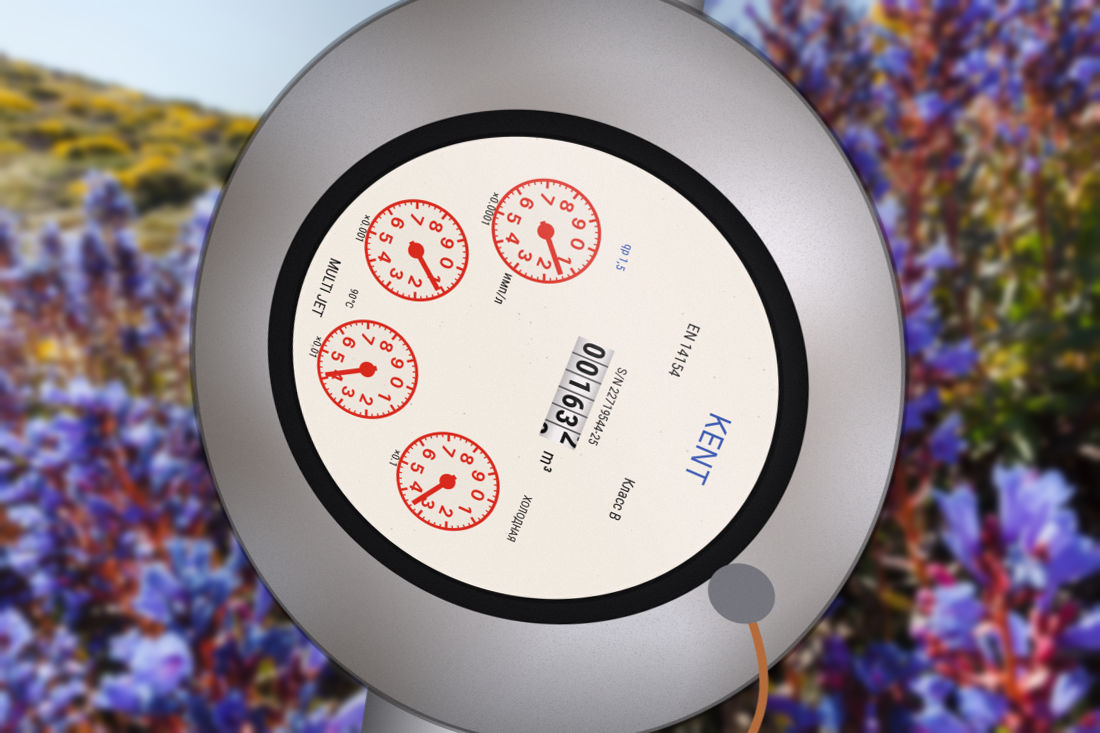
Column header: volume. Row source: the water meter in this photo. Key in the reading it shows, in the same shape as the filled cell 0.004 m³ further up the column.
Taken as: 1632.3411 m³
